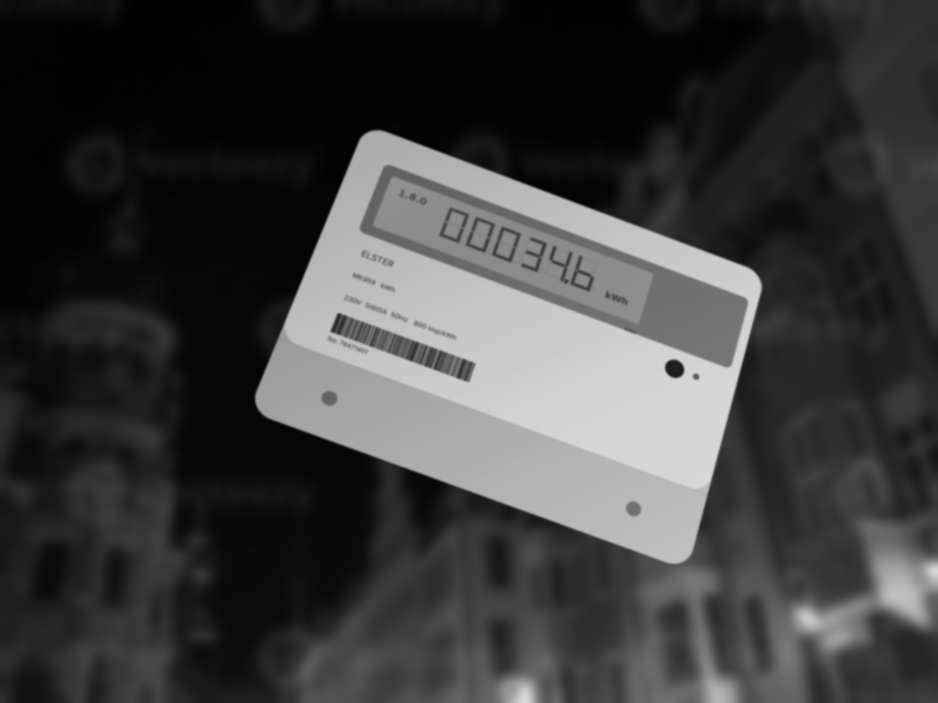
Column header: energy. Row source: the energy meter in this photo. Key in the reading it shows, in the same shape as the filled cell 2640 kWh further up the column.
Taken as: 34.6 kWh
